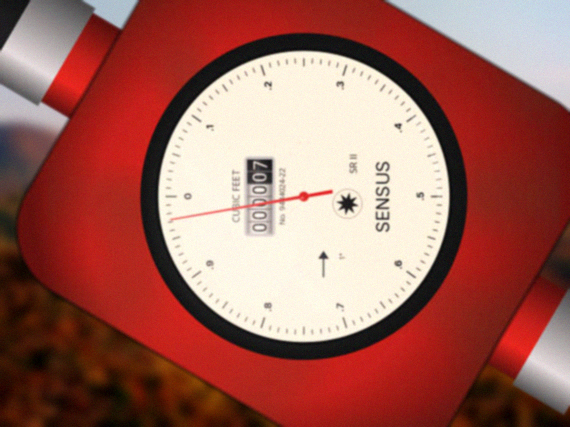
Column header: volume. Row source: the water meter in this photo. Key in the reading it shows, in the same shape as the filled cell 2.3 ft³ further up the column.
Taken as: 6.97 ft³
